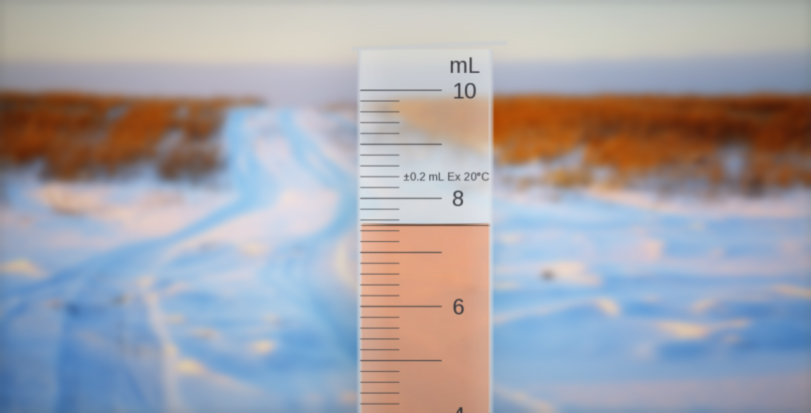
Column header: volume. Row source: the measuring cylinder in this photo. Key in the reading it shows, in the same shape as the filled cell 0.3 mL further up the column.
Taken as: 7.5 mL
